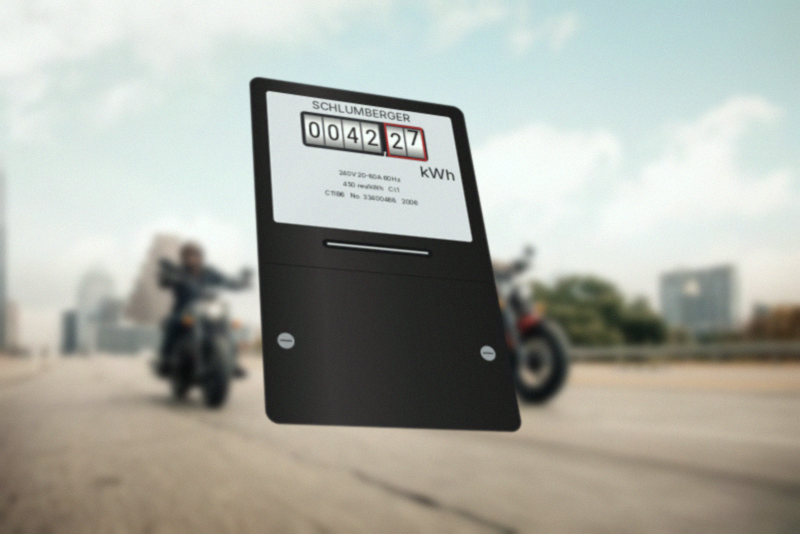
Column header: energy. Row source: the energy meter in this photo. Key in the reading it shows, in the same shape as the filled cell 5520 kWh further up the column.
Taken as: 42.27 kWh
